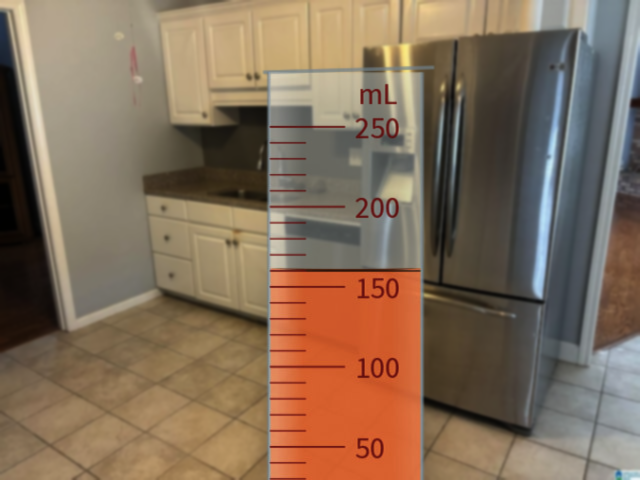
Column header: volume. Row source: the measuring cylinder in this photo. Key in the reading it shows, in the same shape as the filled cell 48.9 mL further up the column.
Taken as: 160 mL
